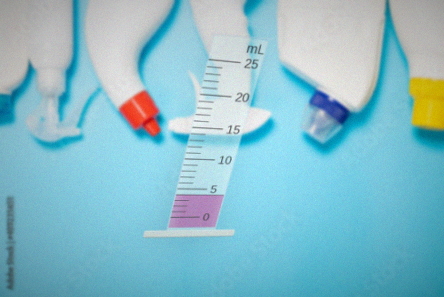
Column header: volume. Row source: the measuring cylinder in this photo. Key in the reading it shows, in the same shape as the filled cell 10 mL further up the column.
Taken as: 4 mL
